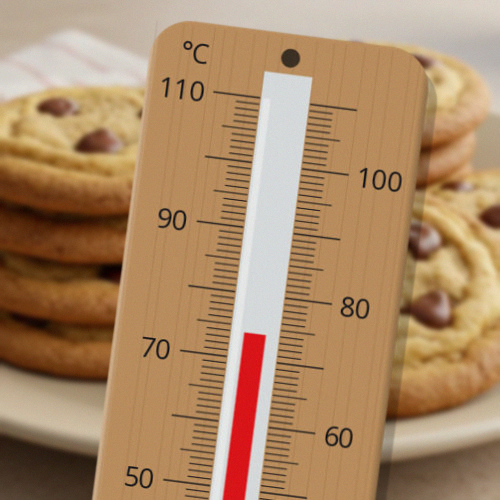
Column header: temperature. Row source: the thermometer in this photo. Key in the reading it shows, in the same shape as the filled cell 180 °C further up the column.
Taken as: 74 °C
